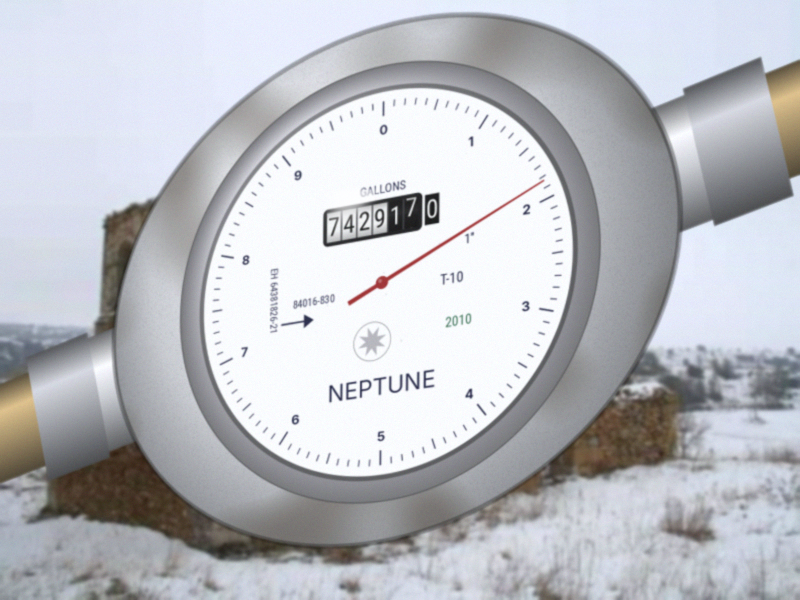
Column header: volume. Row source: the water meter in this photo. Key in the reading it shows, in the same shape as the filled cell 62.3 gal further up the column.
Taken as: 7429171.8 gal
